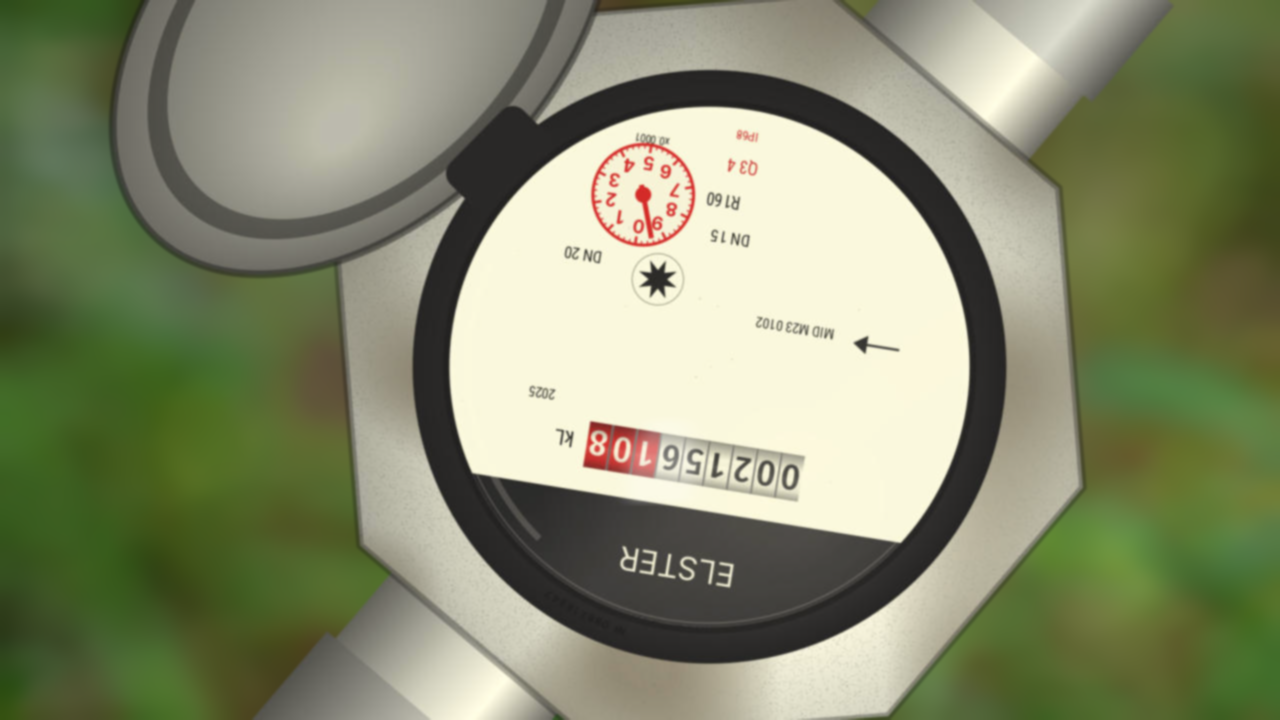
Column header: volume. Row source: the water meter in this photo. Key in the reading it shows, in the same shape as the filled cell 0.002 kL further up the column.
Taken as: 2156.1079 kL
